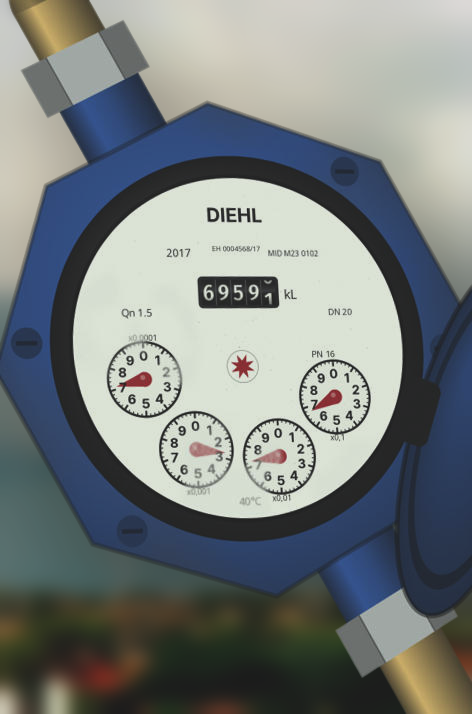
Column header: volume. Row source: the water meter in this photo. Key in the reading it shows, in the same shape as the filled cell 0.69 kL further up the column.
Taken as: 69590.6727 kL
